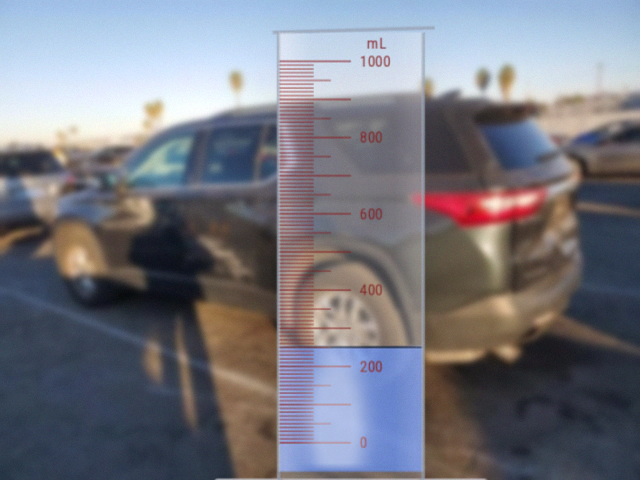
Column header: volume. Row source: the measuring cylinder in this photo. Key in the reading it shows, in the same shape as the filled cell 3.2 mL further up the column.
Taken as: 250 mL
